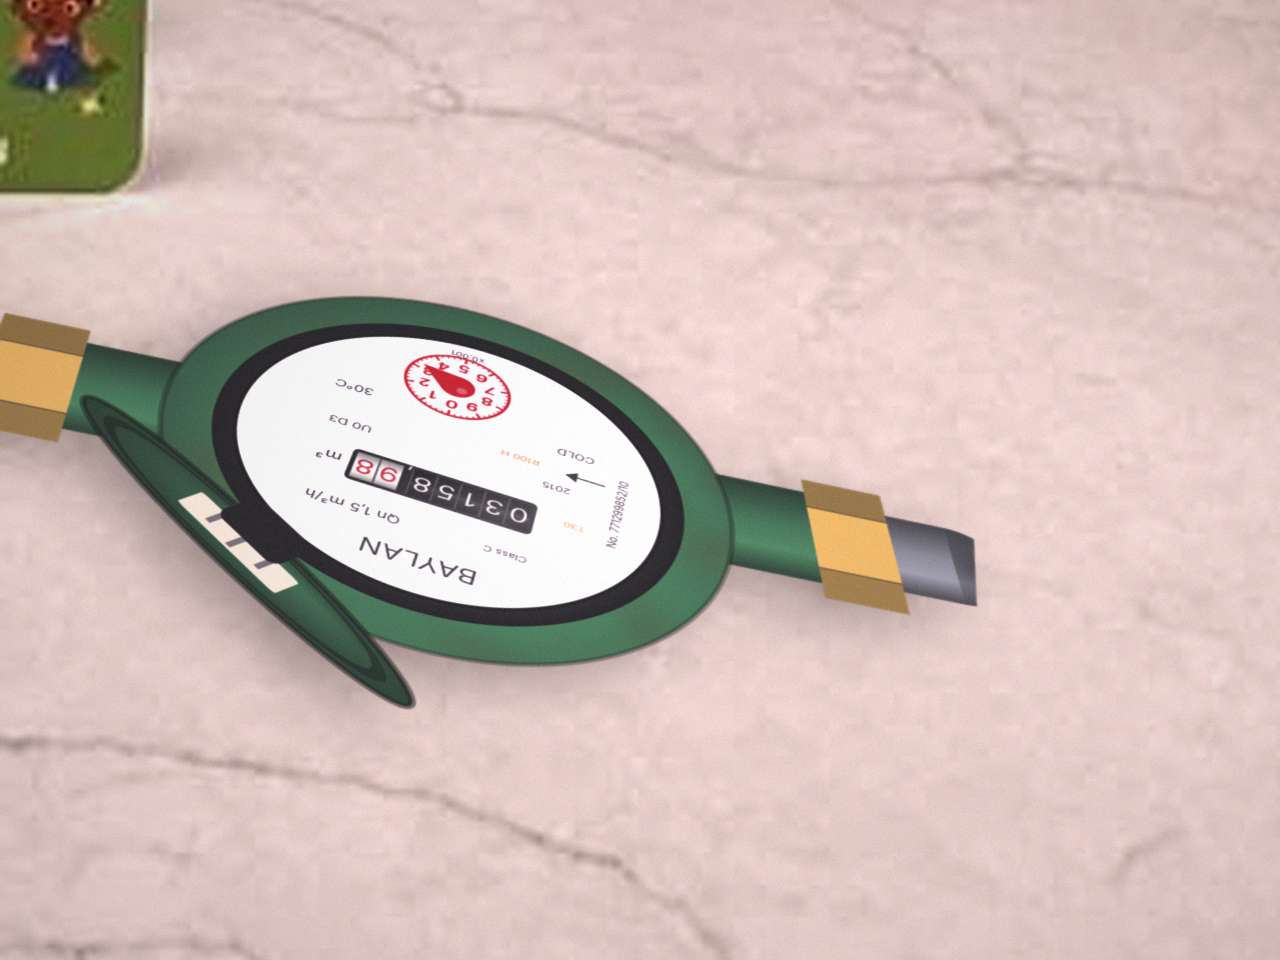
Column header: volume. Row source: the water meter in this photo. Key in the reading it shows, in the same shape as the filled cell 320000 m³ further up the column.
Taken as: 3158.983 m³
